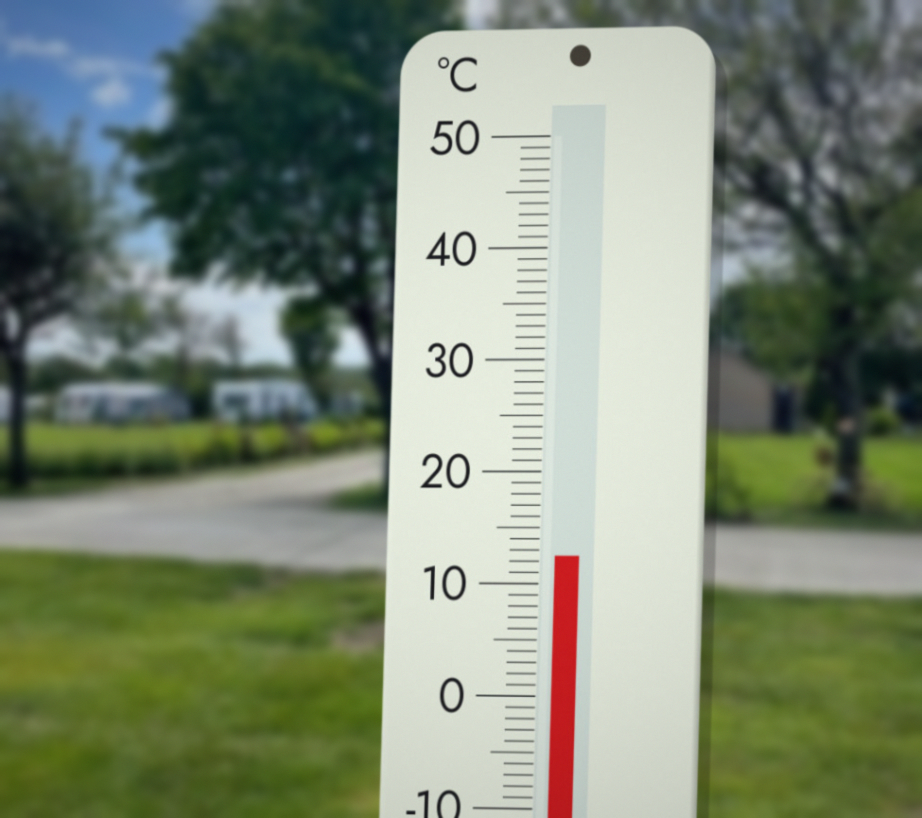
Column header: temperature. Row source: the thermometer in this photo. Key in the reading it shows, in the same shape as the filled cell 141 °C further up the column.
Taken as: 12.5 °C
